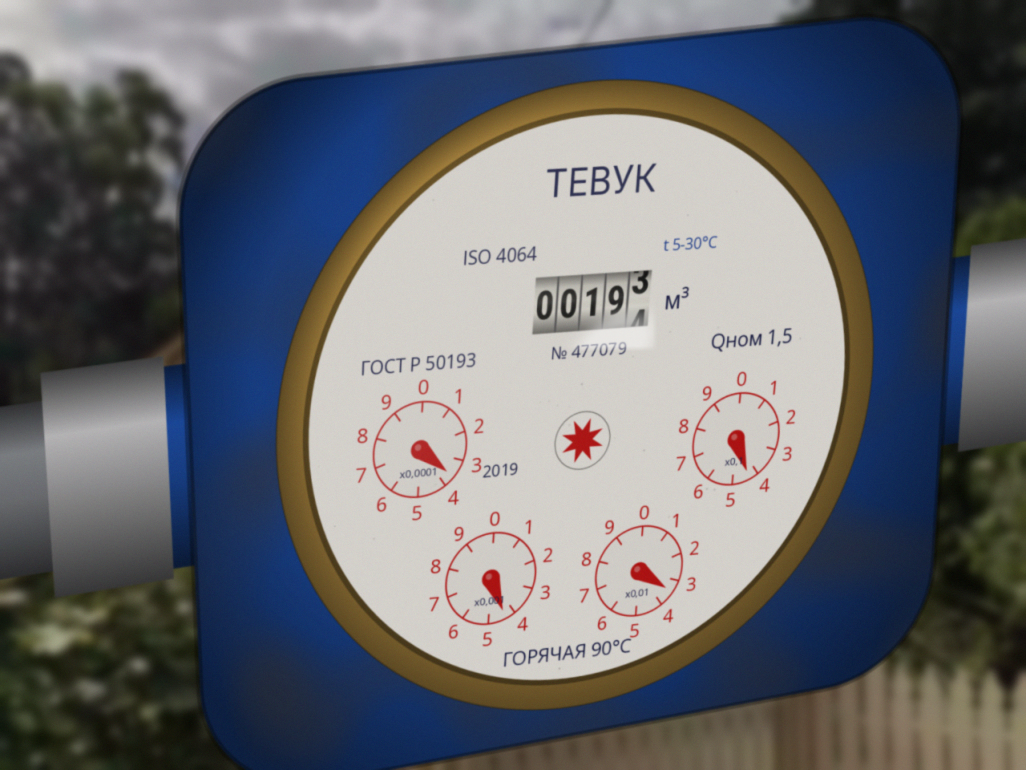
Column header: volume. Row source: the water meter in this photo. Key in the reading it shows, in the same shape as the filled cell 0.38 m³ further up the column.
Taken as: 193.4343 m³
